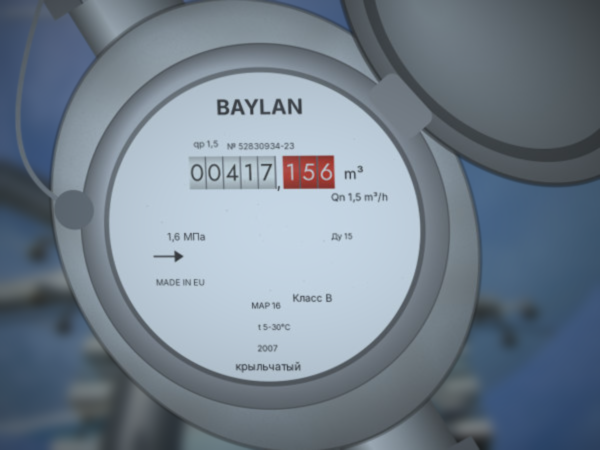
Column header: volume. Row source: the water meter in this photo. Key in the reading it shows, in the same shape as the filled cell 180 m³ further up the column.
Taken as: 417.156 m³
